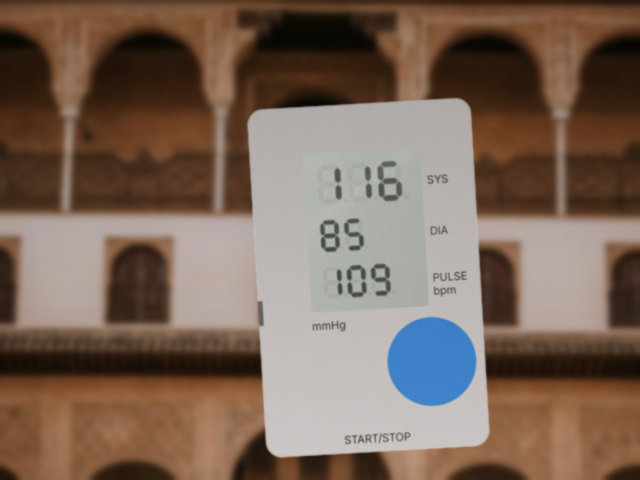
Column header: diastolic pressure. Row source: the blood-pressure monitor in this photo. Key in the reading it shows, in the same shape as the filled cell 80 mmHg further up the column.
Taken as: 85 mmHg
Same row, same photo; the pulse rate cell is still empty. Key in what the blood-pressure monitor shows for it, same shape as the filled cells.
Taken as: 109 bpm
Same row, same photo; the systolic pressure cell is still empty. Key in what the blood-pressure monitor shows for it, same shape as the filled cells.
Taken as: 116 mmHg
